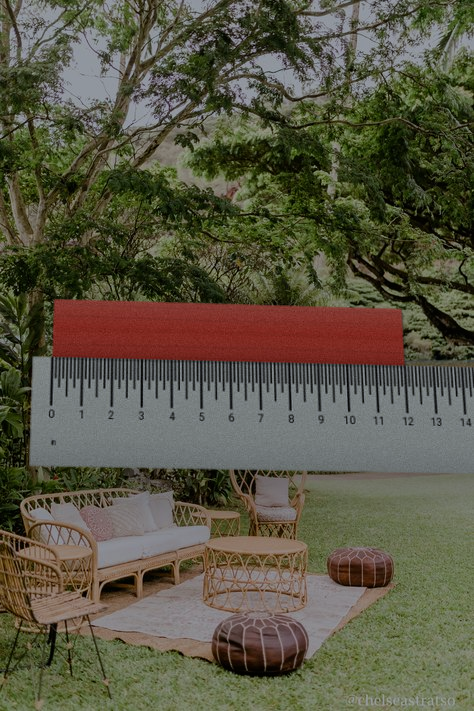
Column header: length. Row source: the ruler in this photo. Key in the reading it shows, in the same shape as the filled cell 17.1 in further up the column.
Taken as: 12 in
